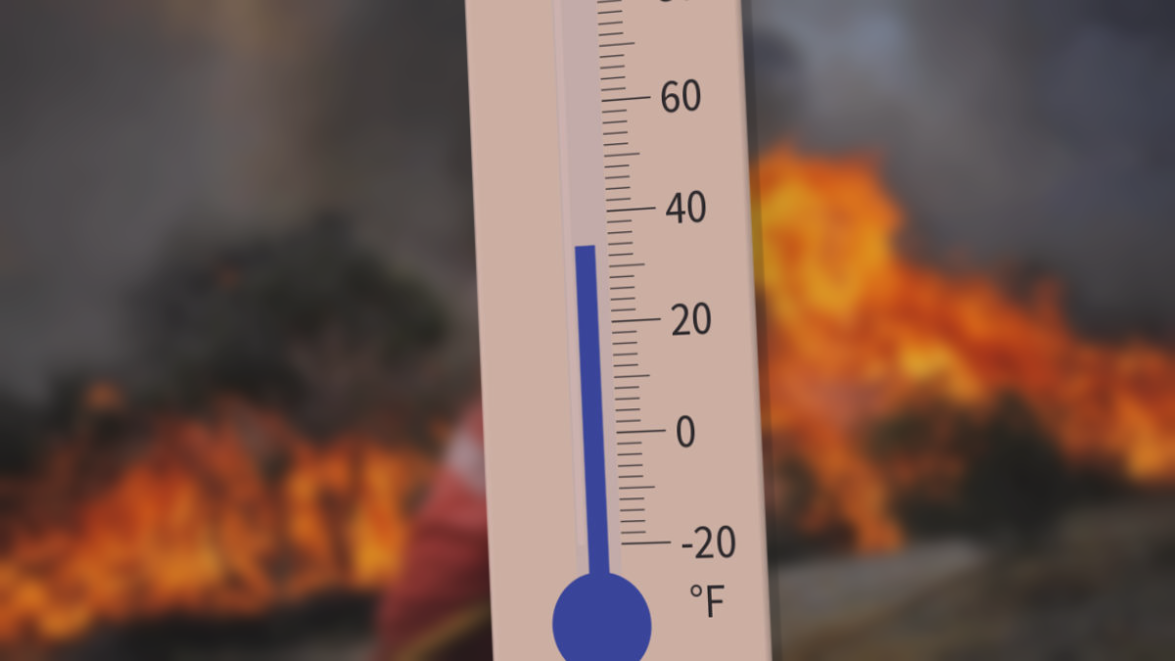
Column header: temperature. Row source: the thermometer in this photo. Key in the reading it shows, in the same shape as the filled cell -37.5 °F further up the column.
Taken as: 34 °F
